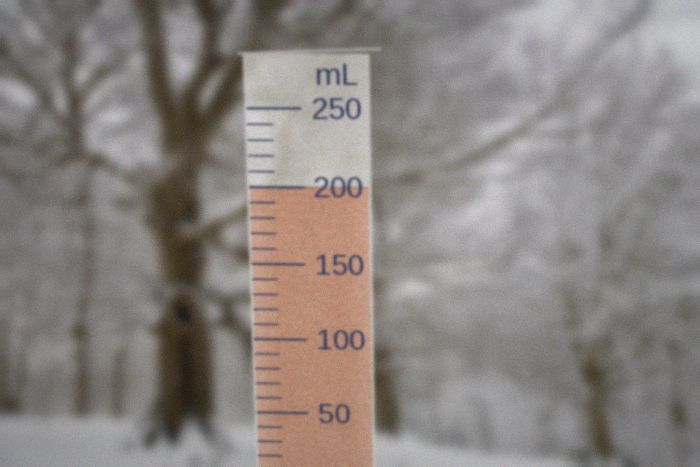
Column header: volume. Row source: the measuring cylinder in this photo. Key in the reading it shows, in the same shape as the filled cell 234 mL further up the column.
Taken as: 200 mL
